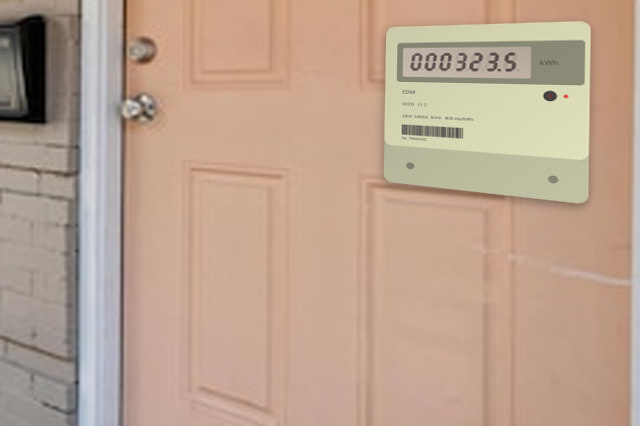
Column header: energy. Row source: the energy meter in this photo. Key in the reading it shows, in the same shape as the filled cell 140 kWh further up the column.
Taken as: 323.5 kWh
